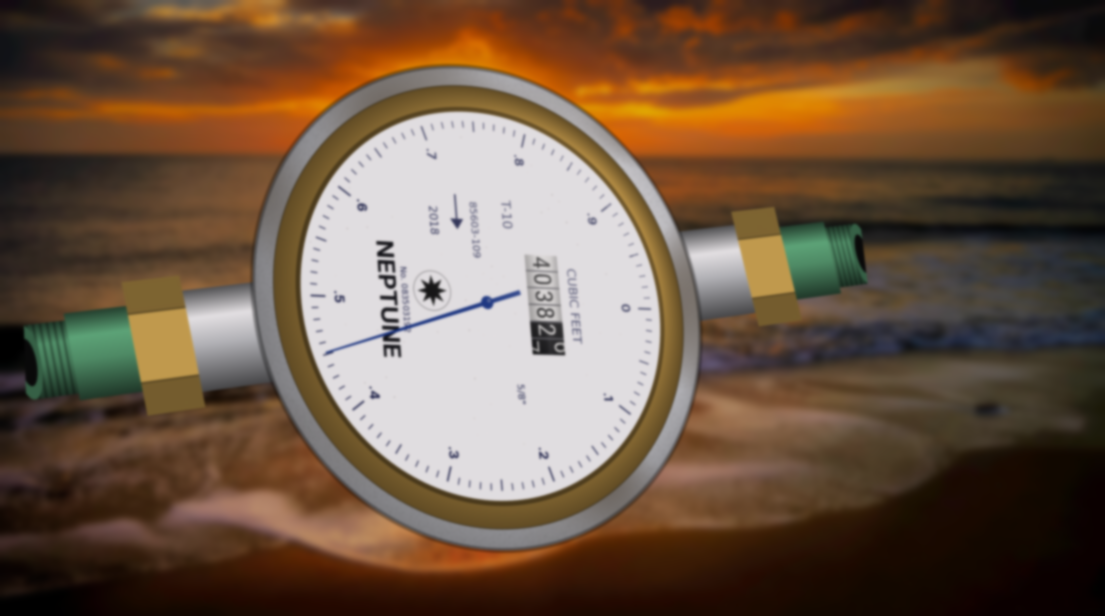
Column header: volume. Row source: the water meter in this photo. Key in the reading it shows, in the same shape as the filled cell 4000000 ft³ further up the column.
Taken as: 403826.45 ft³
